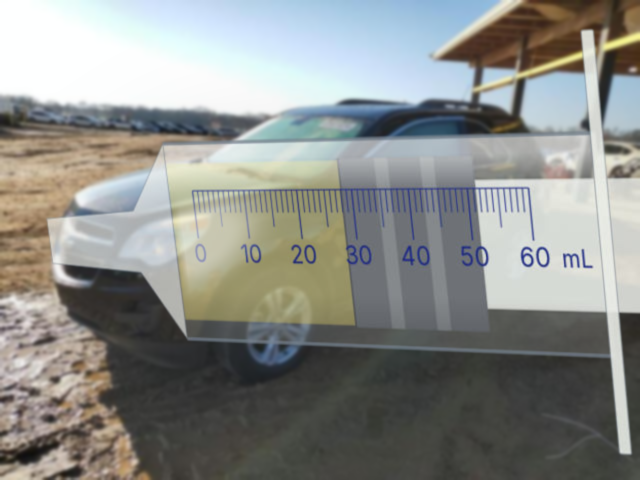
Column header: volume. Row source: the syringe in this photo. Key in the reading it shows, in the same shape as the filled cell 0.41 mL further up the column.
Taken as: 28 mL
